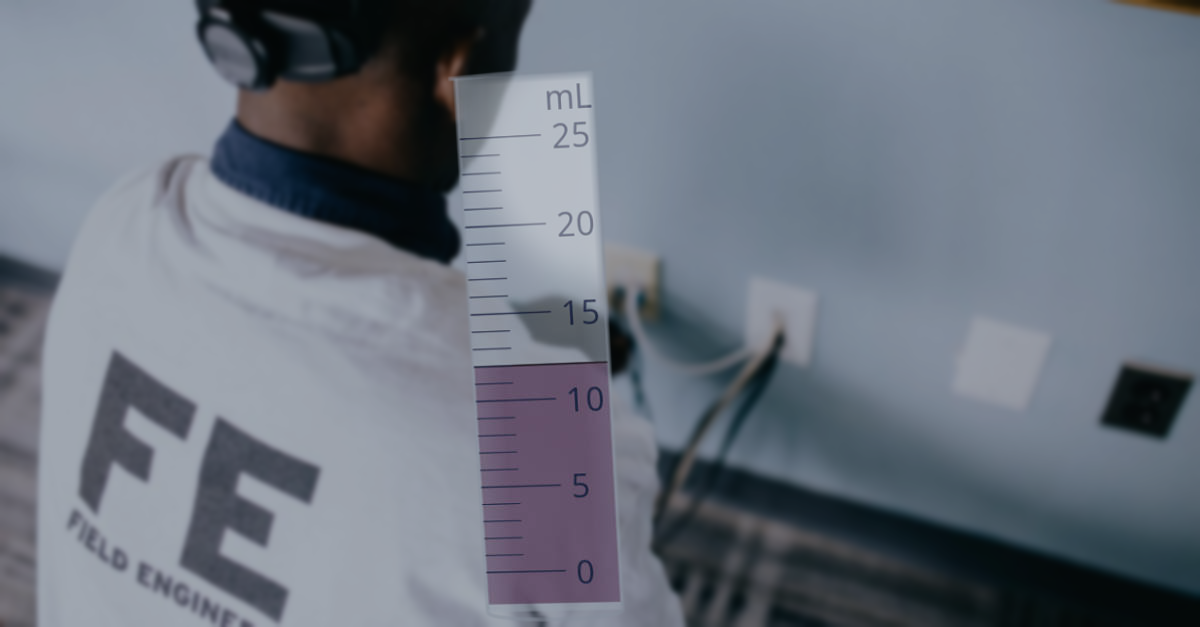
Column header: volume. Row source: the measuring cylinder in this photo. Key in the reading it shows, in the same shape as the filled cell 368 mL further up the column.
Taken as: 12 mL
